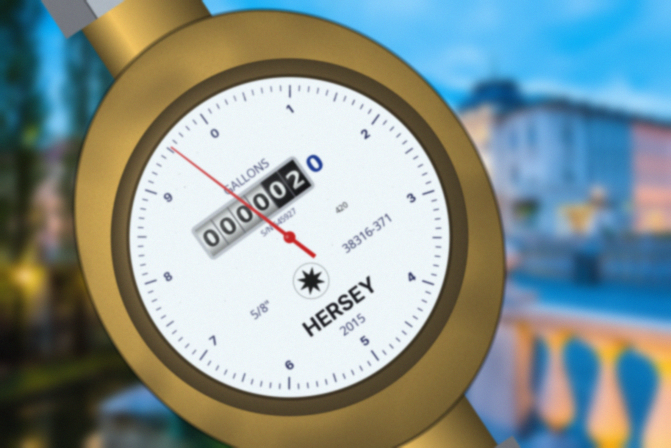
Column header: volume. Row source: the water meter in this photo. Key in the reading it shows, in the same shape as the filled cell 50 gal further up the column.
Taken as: 19.5 gal
